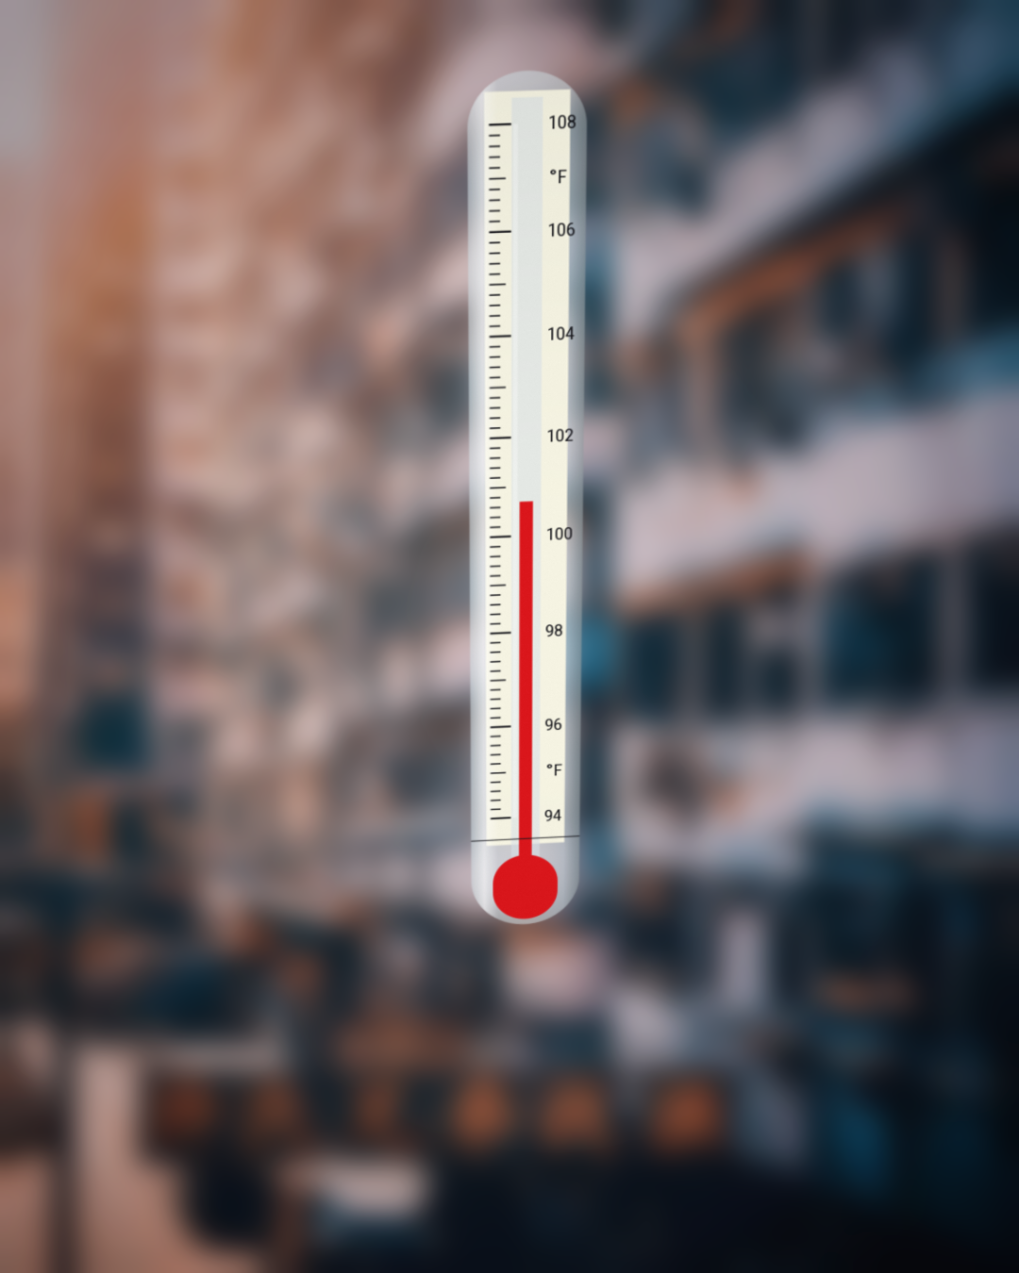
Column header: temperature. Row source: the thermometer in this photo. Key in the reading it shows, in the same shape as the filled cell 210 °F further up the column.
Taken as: 100.7 °F
